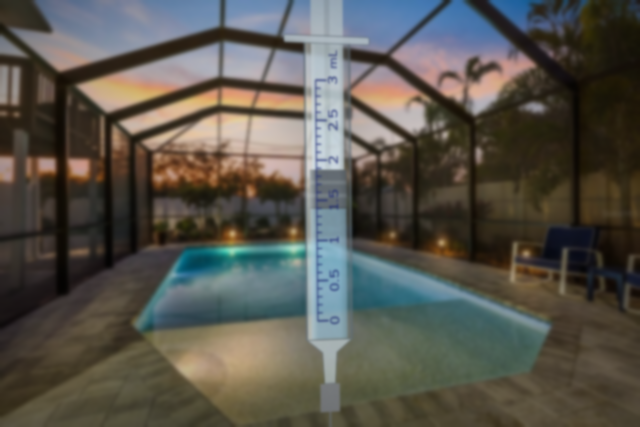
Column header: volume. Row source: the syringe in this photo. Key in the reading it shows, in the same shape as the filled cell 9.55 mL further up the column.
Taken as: 1.4 mL
